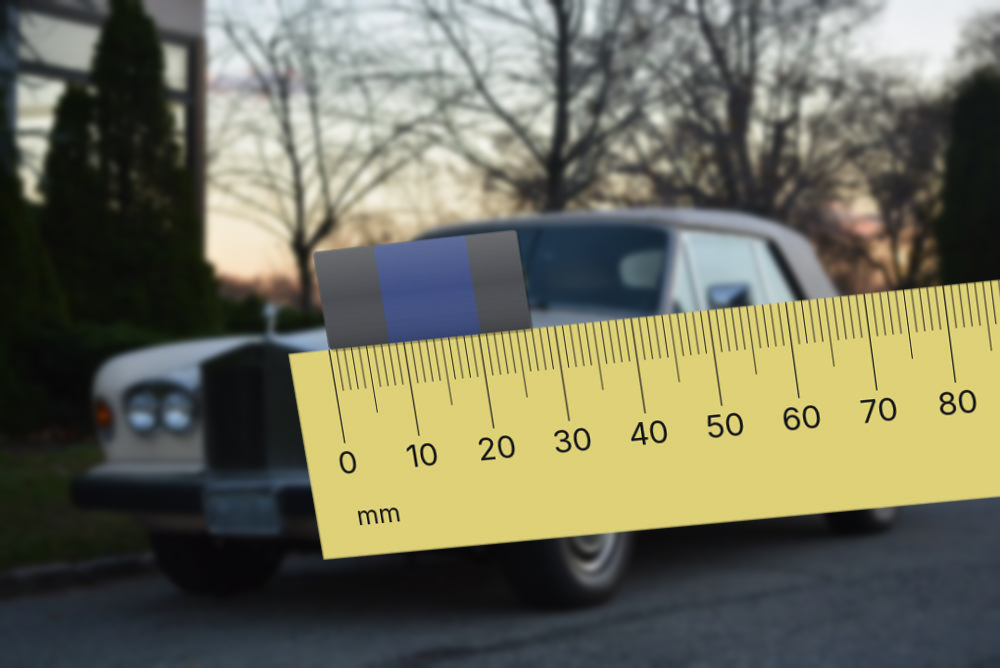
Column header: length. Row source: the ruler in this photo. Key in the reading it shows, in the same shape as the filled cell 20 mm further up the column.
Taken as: 27 mm
